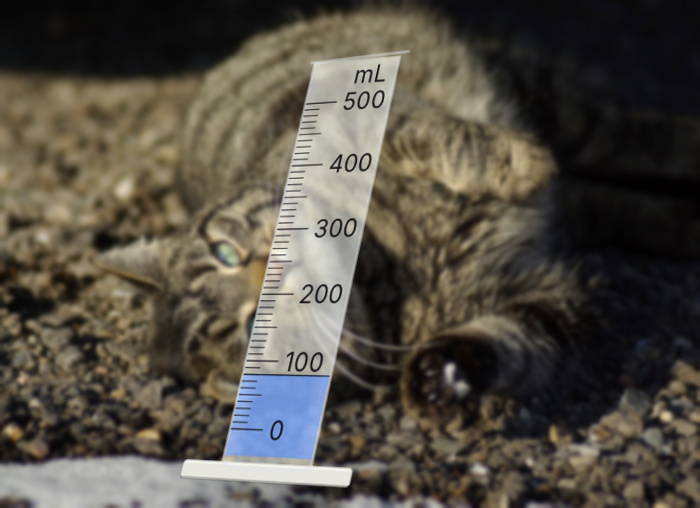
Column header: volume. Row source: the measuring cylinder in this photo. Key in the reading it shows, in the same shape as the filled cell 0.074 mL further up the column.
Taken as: 80 mL
